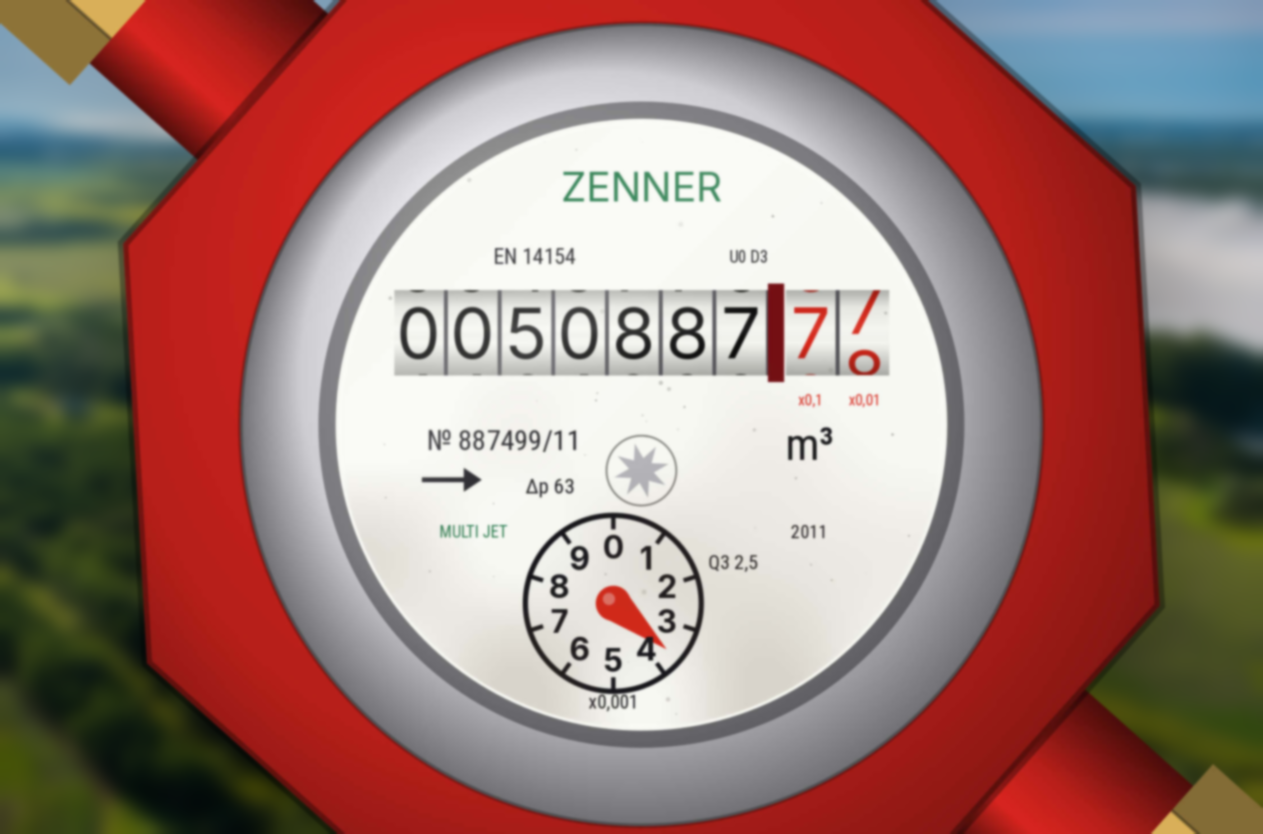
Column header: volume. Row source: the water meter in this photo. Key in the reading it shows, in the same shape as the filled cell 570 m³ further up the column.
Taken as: 50887.773 m³
